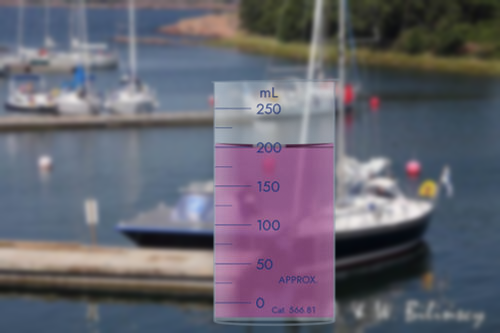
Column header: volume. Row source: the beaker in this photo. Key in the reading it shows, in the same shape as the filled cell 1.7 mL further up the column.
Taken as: 200 mL
